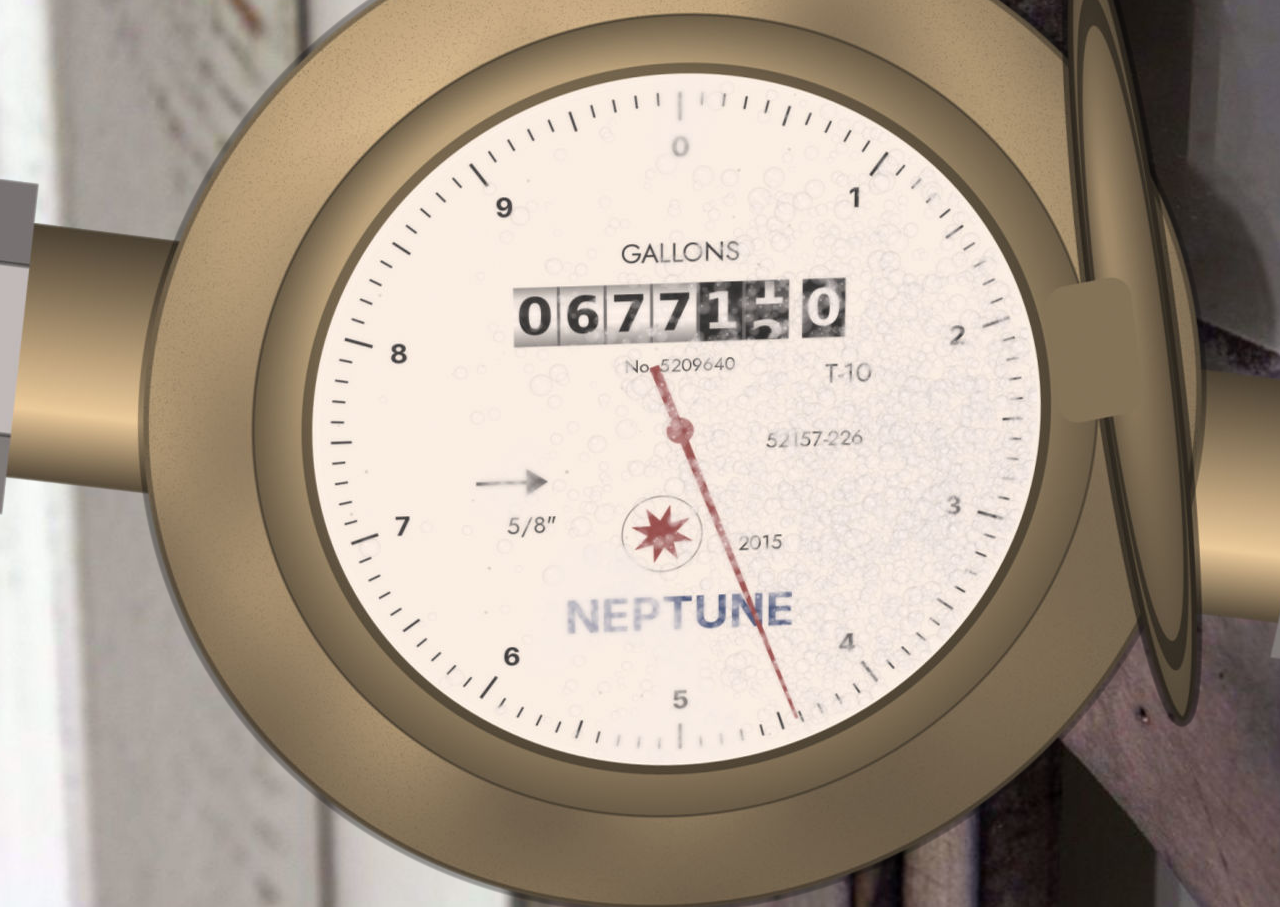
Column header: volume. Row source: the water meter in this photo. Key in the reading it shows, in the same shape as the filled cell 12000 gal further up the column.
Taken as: 677114.4 gal
